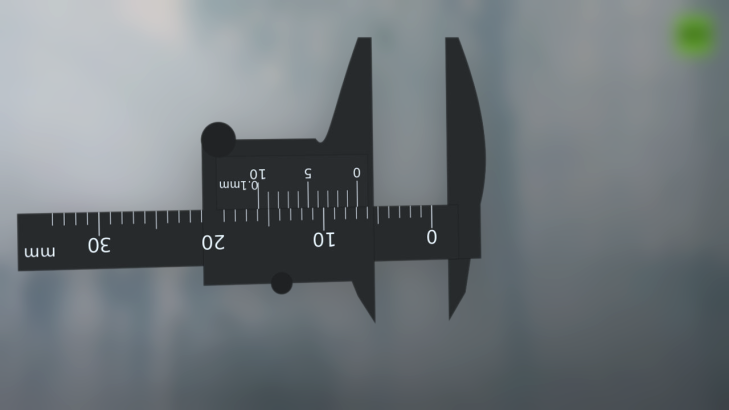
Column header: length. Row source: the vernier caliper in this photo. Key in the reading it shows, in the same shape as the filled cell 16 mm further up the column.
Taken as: 6.9 mm
